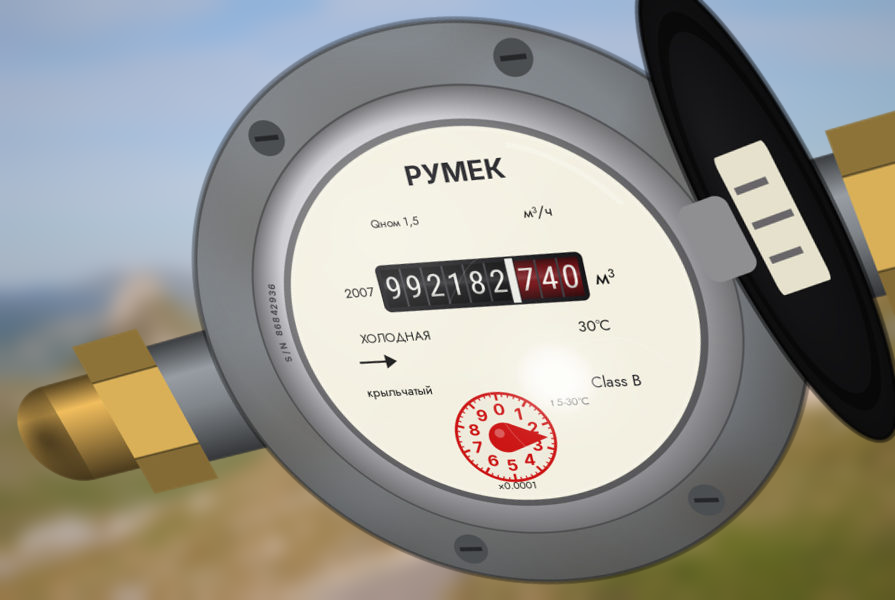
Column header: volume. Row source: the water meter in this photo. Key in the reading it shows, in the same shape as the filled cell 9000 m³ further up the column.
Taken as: 992182.7402 m³
